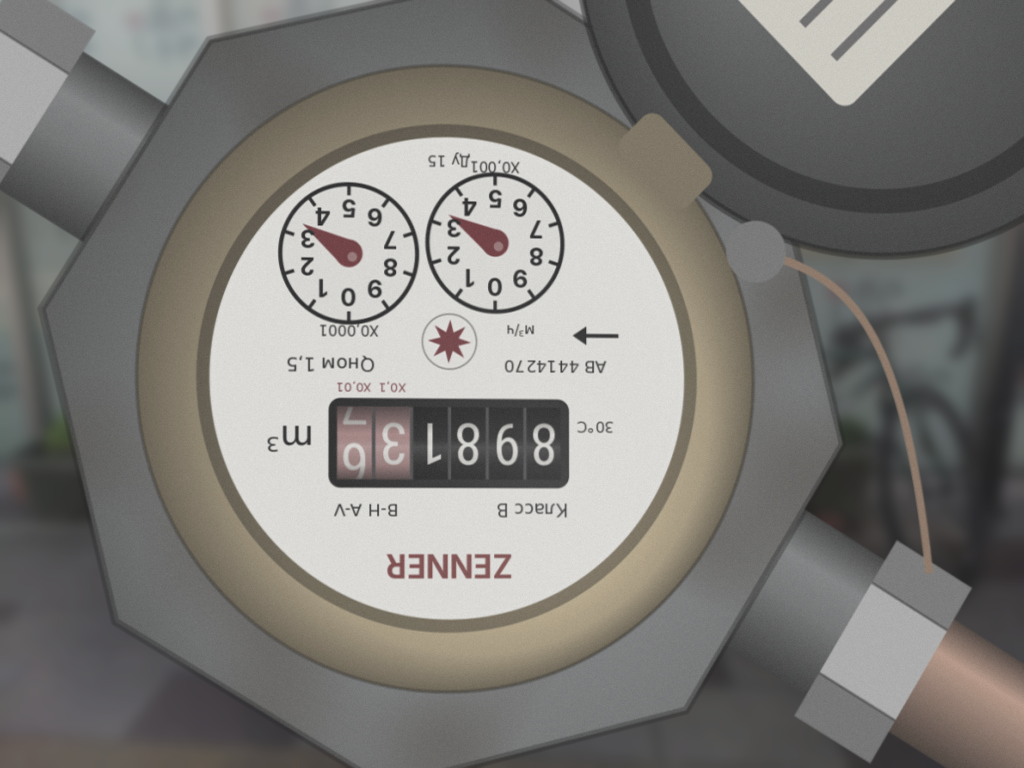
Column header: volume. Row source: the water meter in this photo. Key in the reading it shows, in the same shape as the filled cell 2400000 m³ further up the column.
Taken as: 8981.3633 m³
